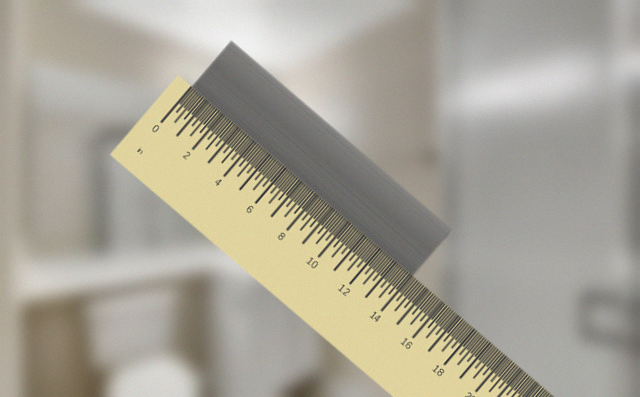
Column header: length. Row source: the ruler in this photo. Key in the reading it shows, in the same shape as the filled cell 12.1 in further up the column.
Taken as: 14 in
